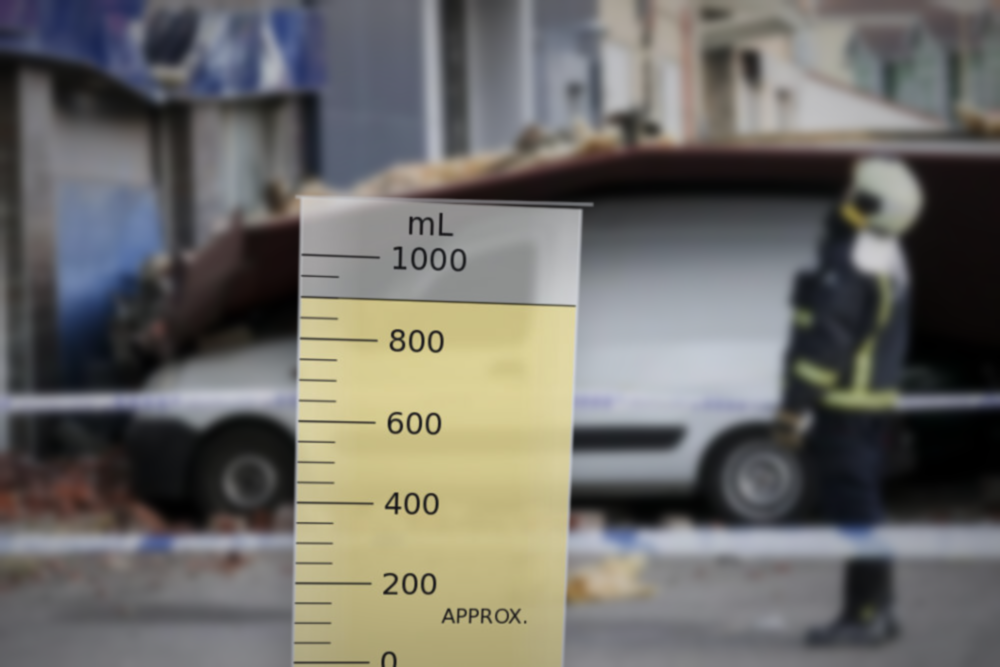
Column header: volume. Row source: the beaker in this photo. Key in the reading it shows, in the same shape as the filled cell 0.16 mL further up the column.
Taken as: 900 mL
